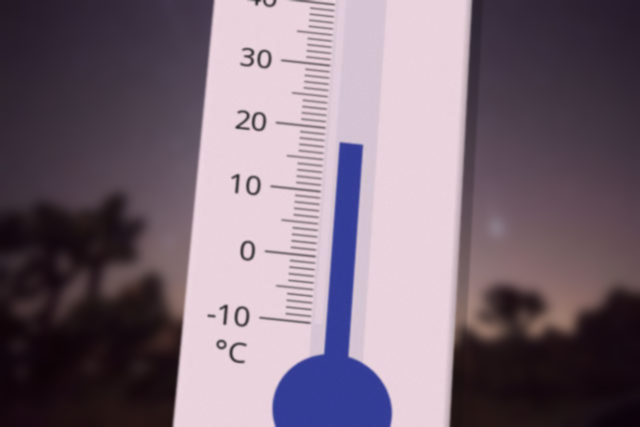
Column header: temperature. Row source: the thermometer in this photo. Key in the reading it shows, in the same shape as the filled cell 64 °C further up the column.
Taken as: 18 °C
